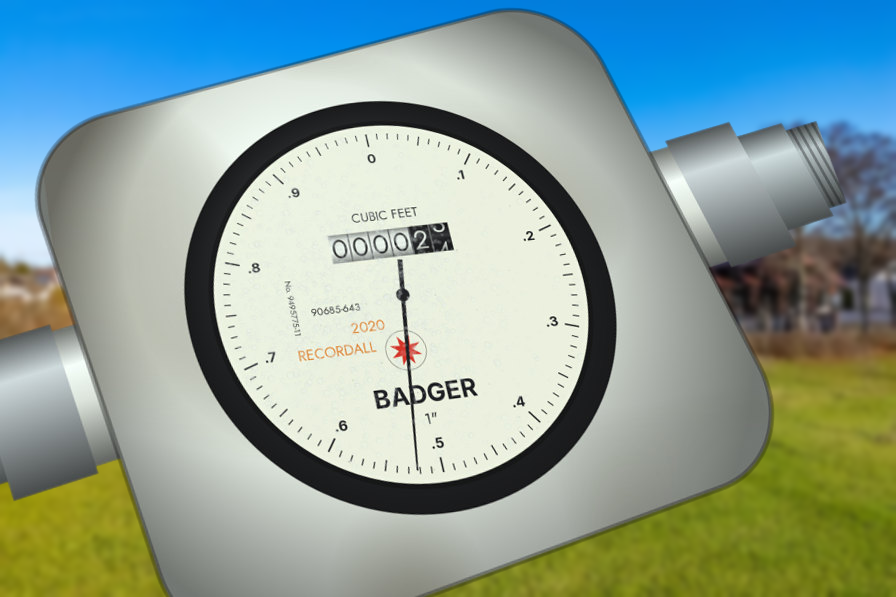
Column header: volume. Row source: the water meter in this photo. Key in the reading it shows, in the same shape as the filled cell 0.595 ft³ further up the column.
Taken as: 23.52 ft³
